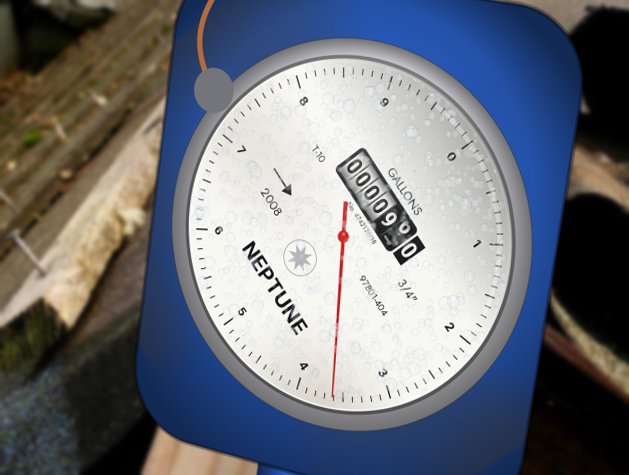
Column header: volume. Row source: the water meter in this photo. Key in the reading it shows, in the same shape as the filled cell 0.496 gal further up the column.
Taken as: 963.6 gal
